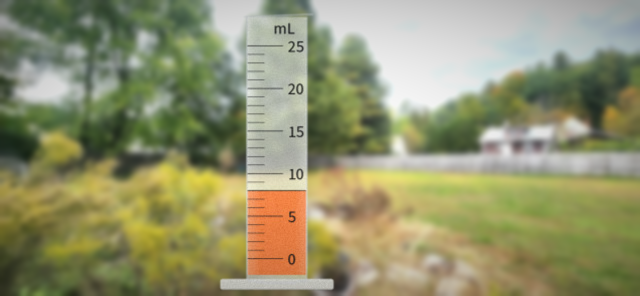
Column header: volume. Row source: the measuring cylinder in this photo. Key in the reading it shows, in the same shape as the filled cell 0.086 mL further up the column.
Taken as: 8 mL
